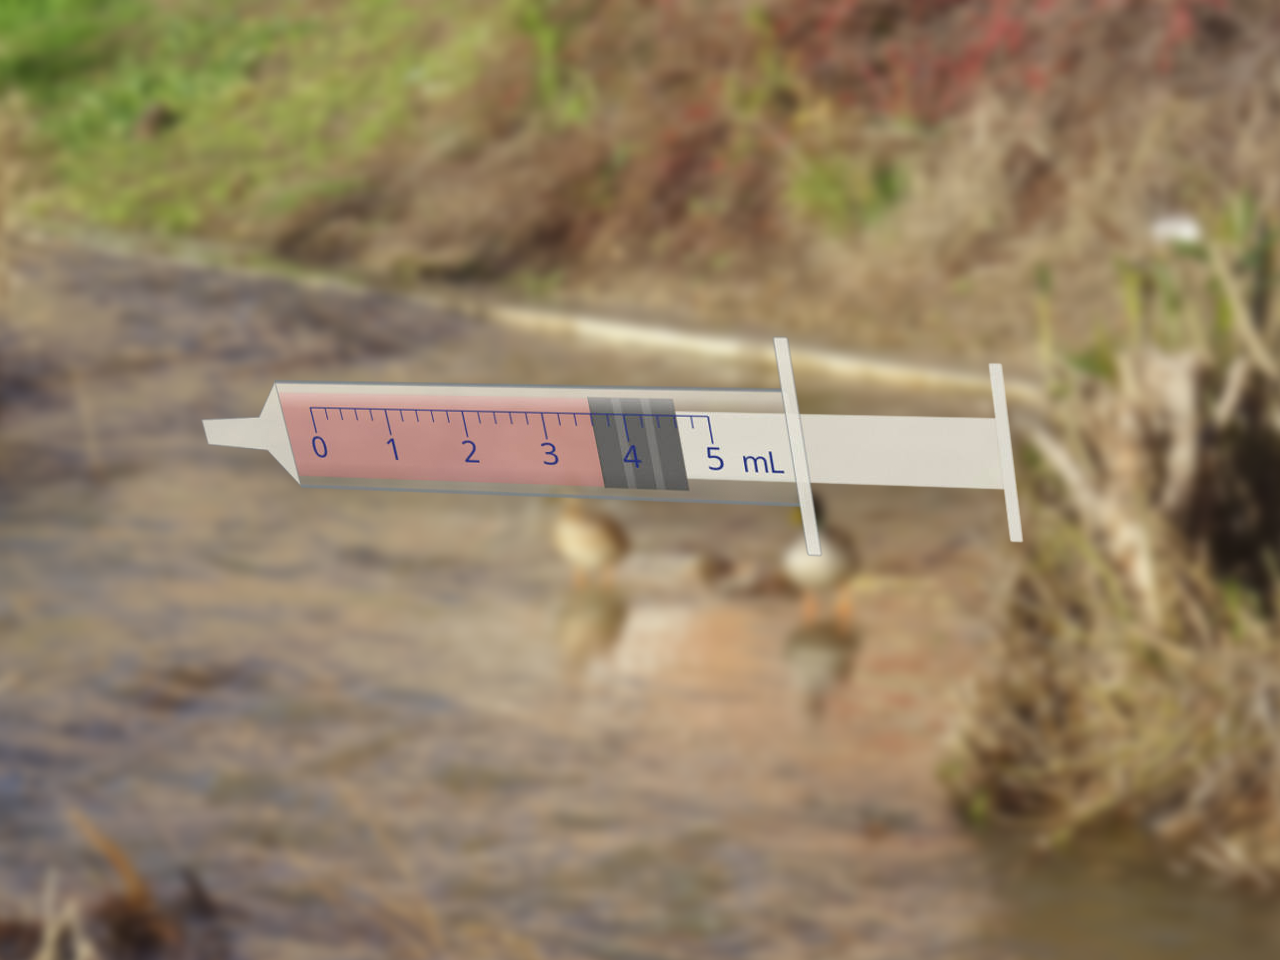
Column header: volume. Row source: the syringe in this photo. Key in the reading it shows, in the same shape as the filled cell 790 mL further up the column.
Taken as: 3.6 mL
